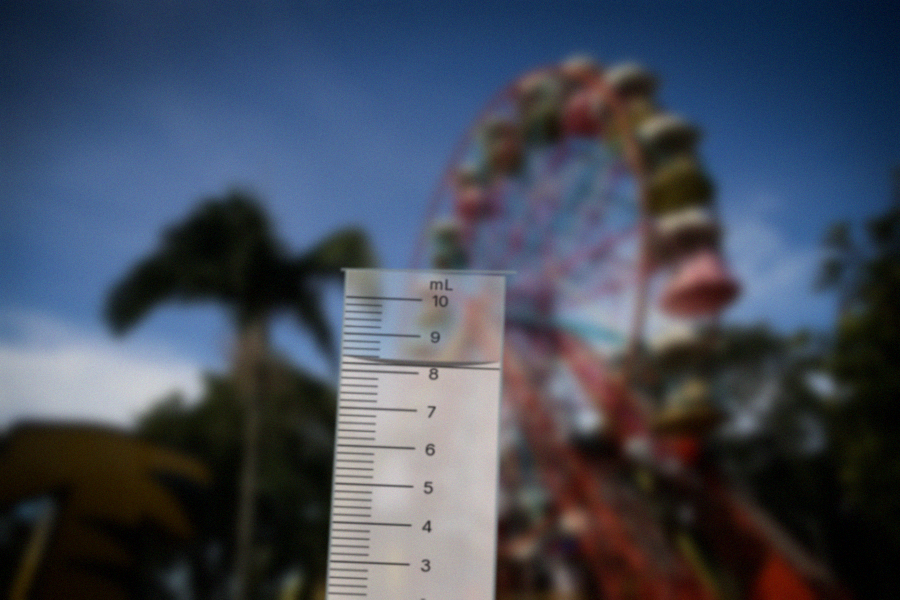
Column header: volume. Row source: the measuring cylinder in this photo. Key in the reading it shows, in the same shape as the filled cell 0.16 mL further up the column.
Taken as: 8.2 mL
